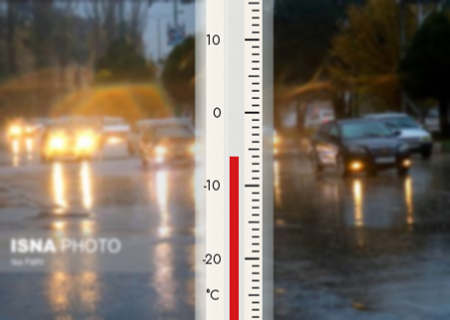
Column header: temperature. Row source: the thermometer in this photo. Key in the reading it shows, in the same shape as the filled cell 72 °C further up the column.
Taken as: -6 °C
